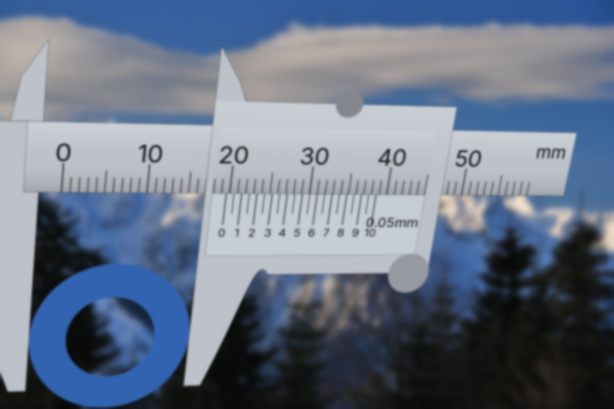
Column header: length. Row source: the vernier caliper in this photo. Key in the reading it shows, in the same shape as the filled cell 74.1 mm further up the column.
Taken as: 19.6 mm
